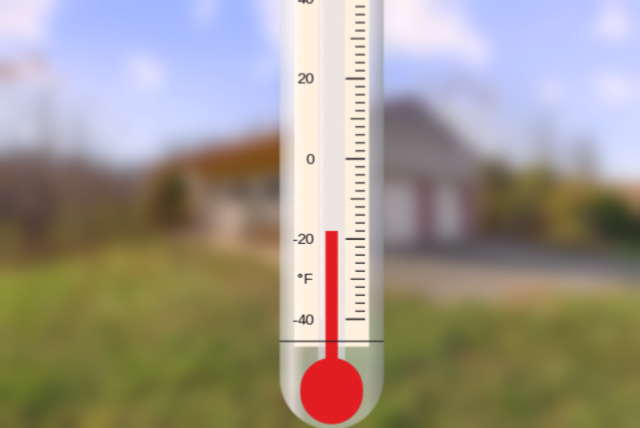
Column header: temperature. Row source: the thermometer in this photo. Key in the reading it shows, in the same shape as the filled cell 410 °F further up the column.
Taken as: -18 °F
